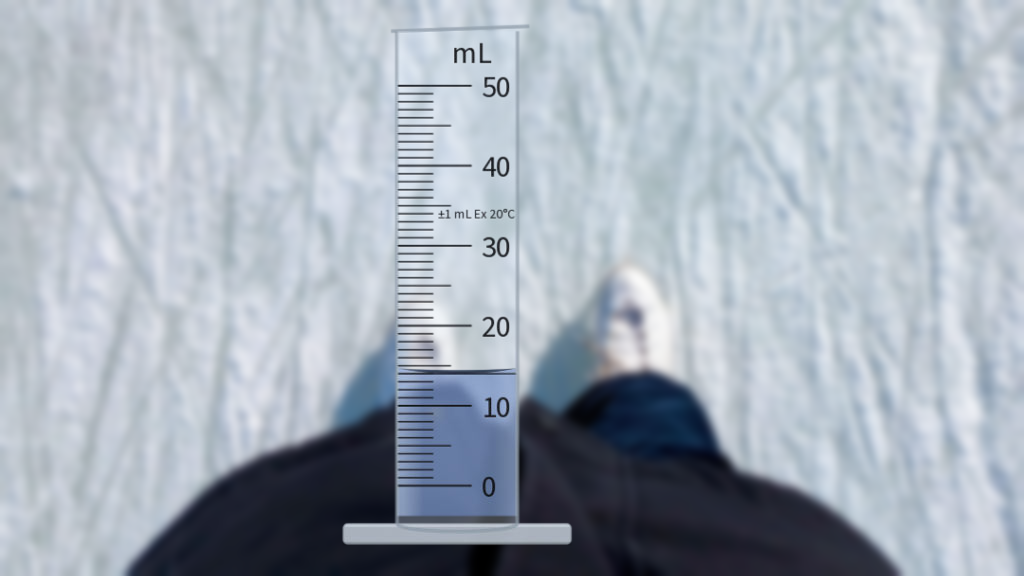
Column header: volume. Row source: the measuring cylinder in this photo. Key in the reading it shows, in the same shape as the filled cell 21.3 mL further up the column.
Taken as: 14 mL
